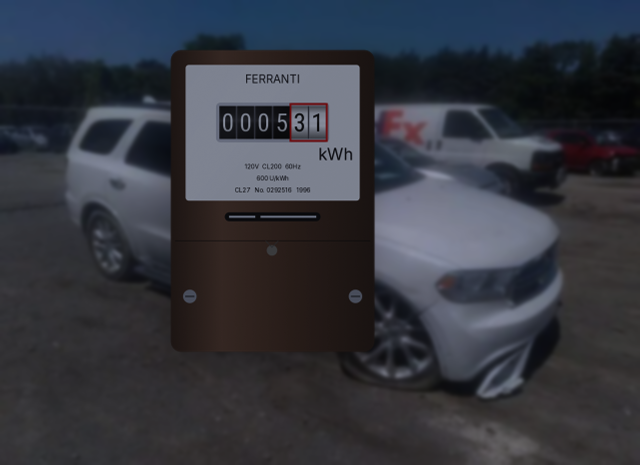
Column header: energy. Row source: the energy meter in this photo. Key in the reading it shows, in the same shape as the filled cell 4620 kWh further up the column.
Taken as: 5.31 kWh
